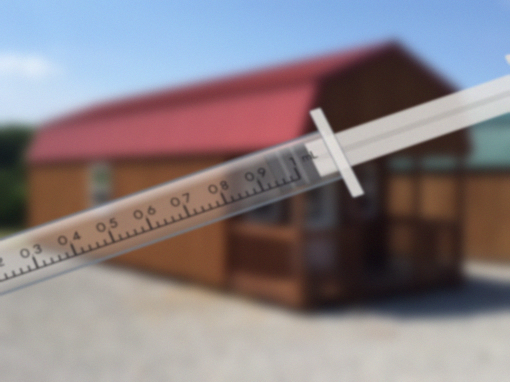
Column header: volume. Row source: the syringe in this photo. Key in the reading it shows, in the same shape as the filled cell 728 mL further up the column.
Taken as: 0.94 mL
